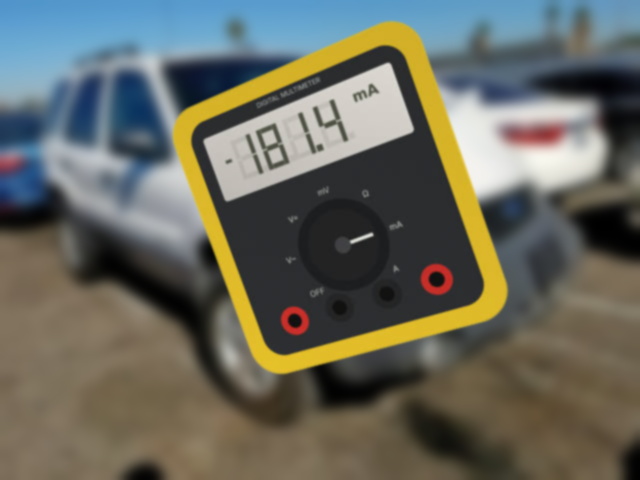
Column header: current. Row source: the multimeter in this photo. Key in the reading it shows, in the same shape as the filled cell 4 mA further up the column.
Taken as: -181.4 mA
